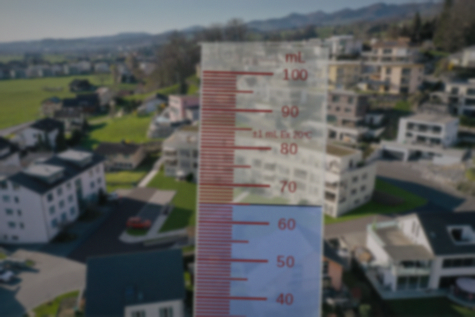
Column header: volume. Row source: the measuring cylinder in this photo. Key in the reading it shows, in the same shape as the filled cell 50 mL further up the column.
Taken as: 65 mL
